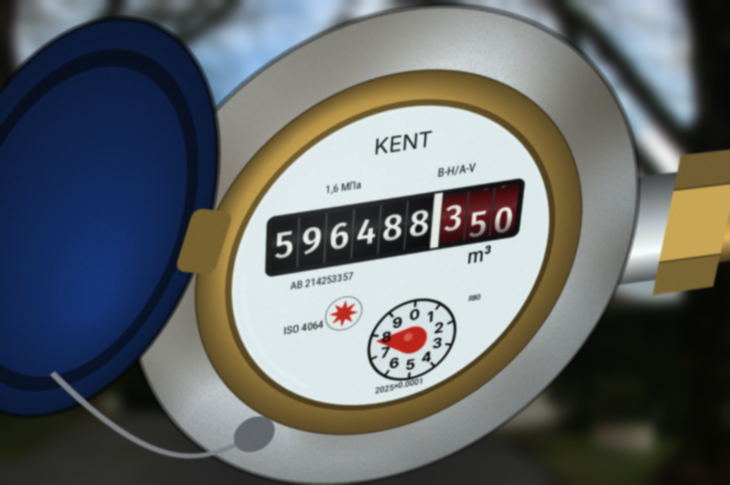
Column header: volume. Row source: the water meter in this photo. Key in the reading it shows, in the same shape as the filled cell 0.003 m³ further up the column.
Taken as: 596488.3497 m³
